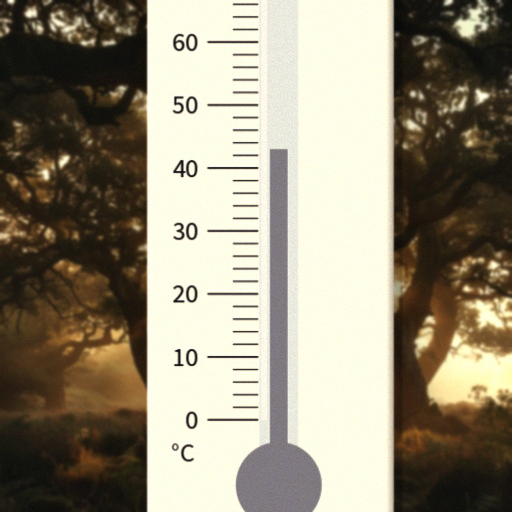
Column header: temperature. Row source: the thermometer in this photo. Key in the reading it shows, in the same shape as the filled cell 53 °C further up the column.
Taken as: 43 °C
